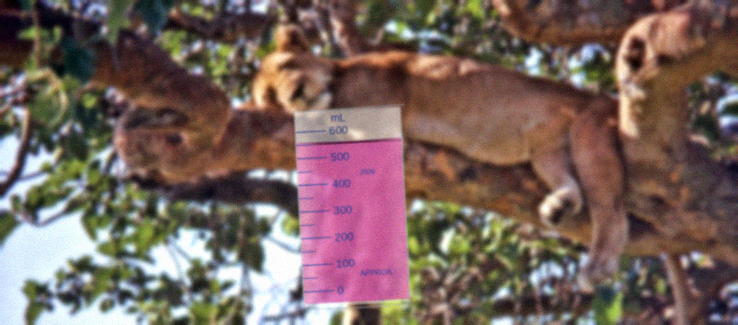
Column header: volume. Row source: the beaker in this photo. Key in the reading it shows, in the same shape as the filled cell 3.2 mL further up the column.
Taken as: 550 mL
